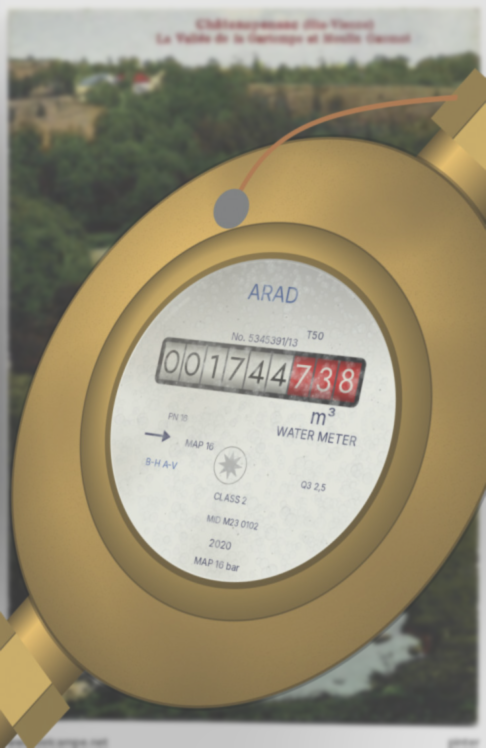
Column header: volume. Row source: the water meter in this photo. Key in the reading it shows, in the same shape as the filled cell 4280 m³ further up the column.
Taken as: 1744.738 m³
